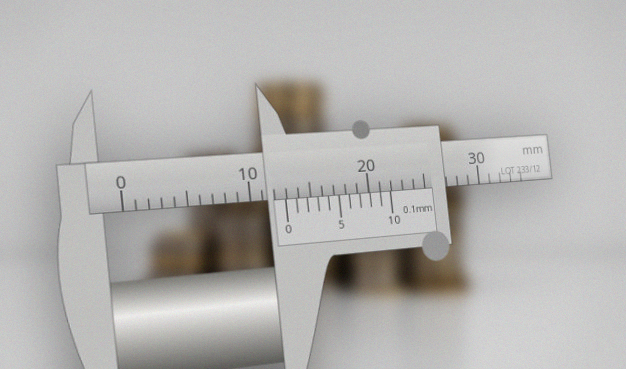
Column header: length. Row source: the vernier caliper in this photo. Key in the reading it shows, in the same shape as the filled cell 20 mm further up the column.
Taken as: 12.9 mm
